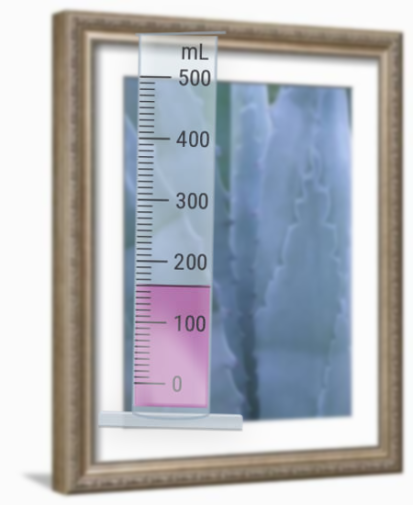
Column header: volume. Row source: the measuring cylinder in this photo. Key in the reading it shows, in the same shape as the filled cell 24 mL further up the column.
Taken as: 160 mL
